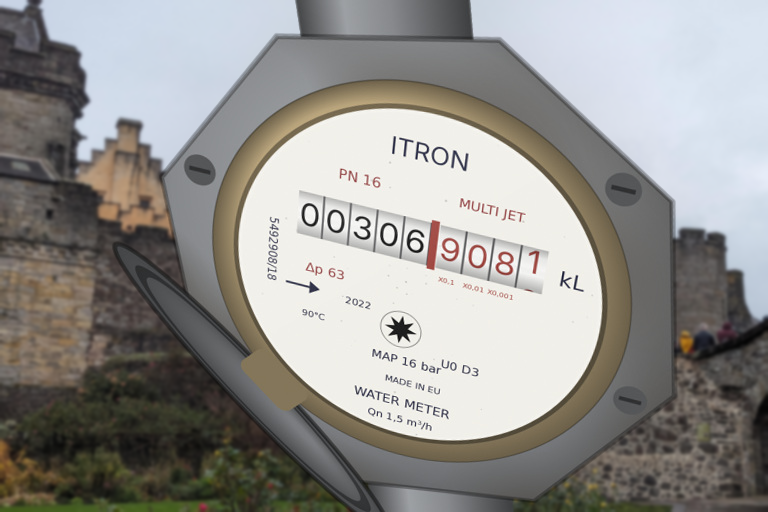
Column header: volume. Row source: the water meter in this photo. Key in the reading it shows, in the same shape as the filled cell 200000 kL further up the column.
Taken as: 306.9081 kL
